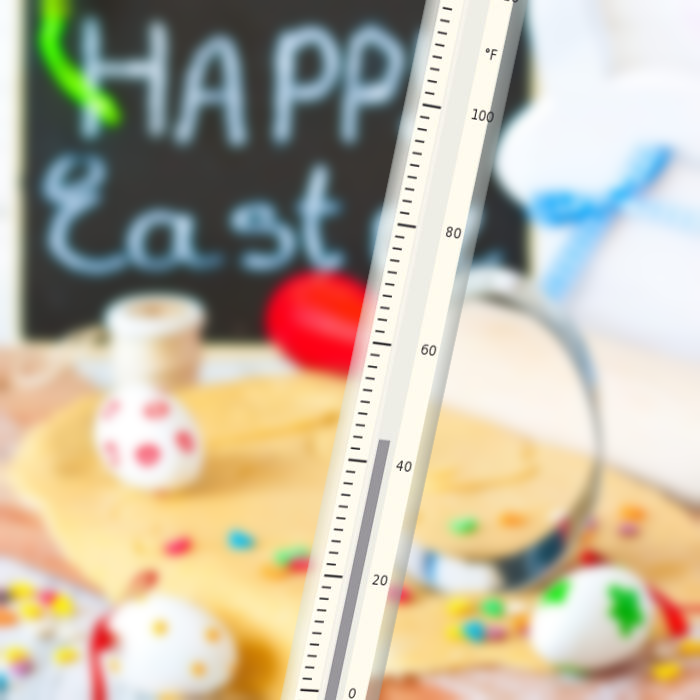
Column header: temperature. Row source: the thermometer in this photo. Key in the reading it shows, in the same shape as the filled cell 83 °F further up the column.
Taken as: 44 °F
